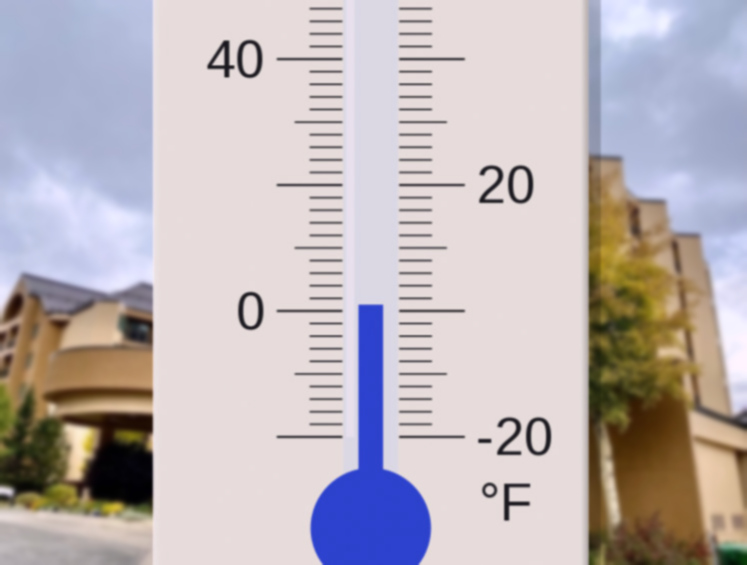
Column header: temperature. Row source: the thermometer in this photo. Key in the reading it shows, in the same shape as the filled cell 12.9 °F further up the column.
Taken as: 1 °F
